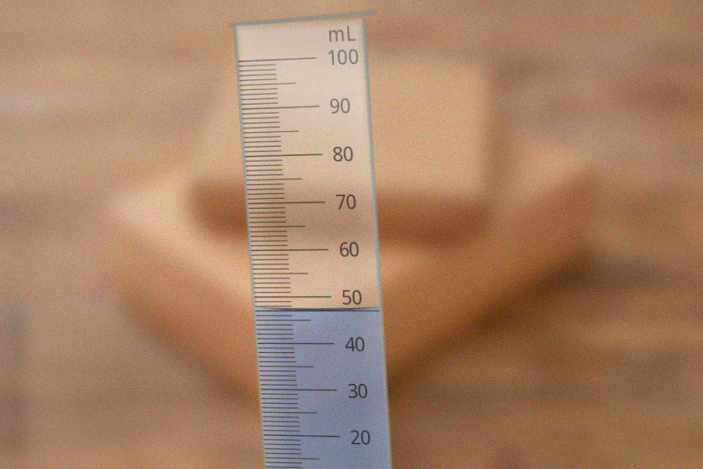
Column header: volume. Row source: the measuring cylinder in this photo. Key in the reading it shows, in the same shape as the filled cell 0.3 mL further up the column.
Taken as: 47 mL
